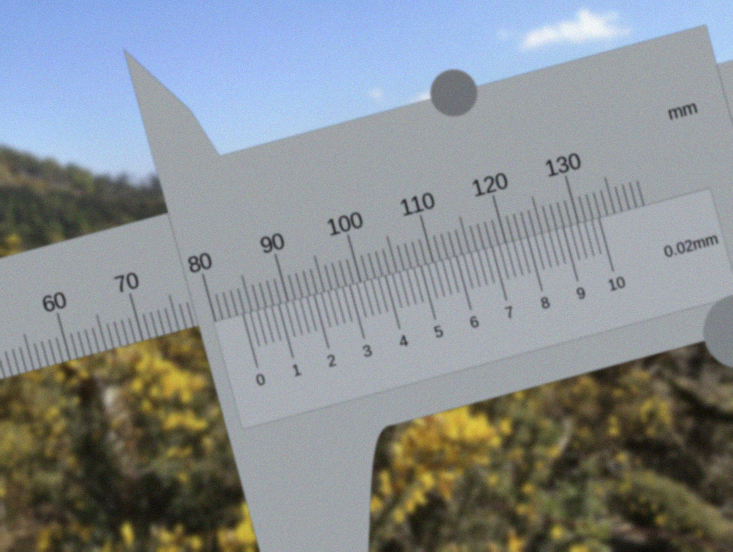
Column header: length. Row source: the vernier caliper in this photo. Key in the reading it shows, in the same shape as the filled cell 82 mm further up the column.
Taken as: 83.8 mm
